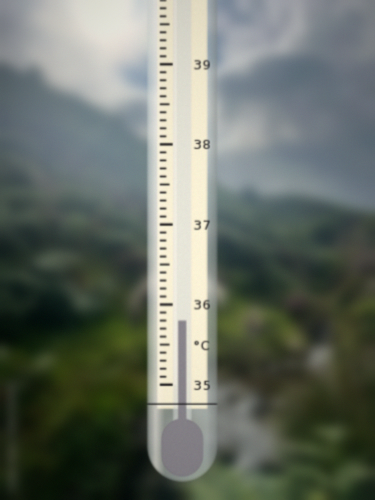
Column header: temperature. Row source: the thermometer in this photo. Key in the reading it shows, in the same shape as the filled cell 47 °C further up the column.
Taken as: 35.8 °C
